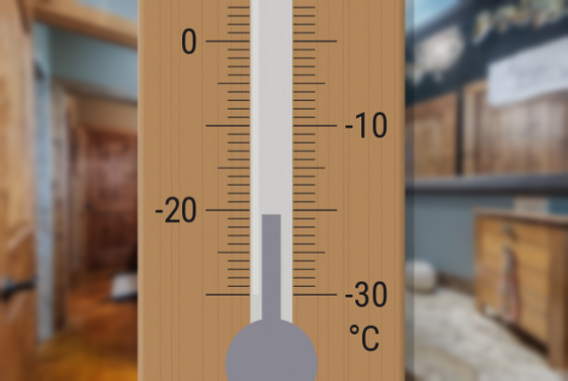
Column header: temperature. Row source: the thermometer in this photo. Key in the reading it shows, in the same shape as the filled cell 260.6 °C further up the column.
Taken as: -20.5 °C
